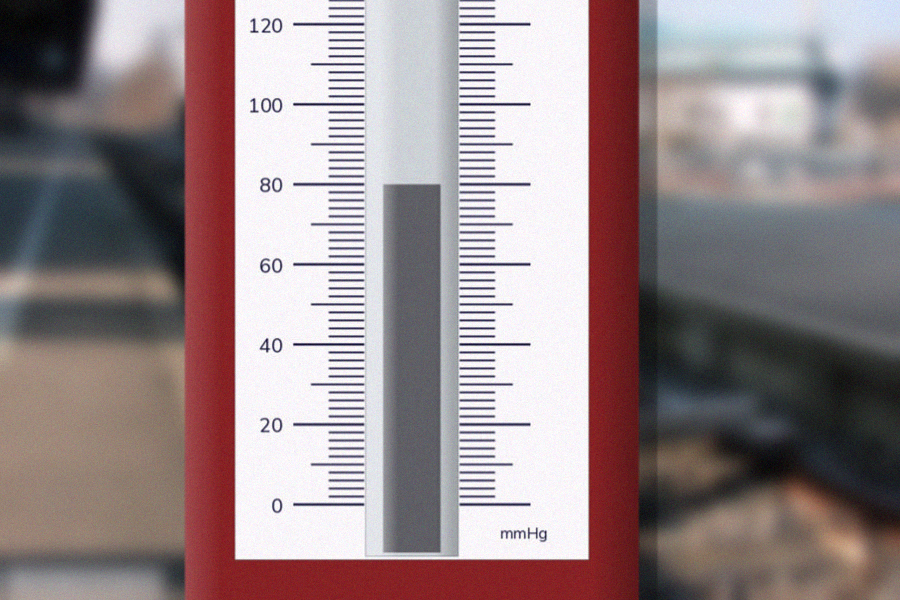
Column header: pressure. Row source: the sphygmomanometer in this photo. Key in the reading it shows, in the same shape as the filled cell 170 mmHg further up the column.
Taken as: 80 mmHg
